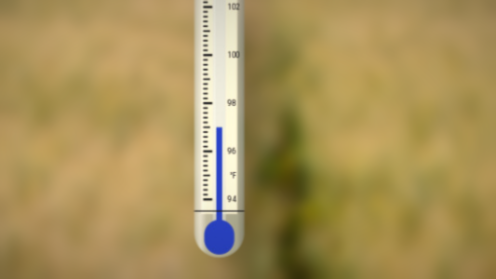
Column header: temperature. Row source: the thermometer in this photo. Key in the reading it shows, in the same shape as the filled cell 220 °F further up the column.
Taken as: 97 °F
